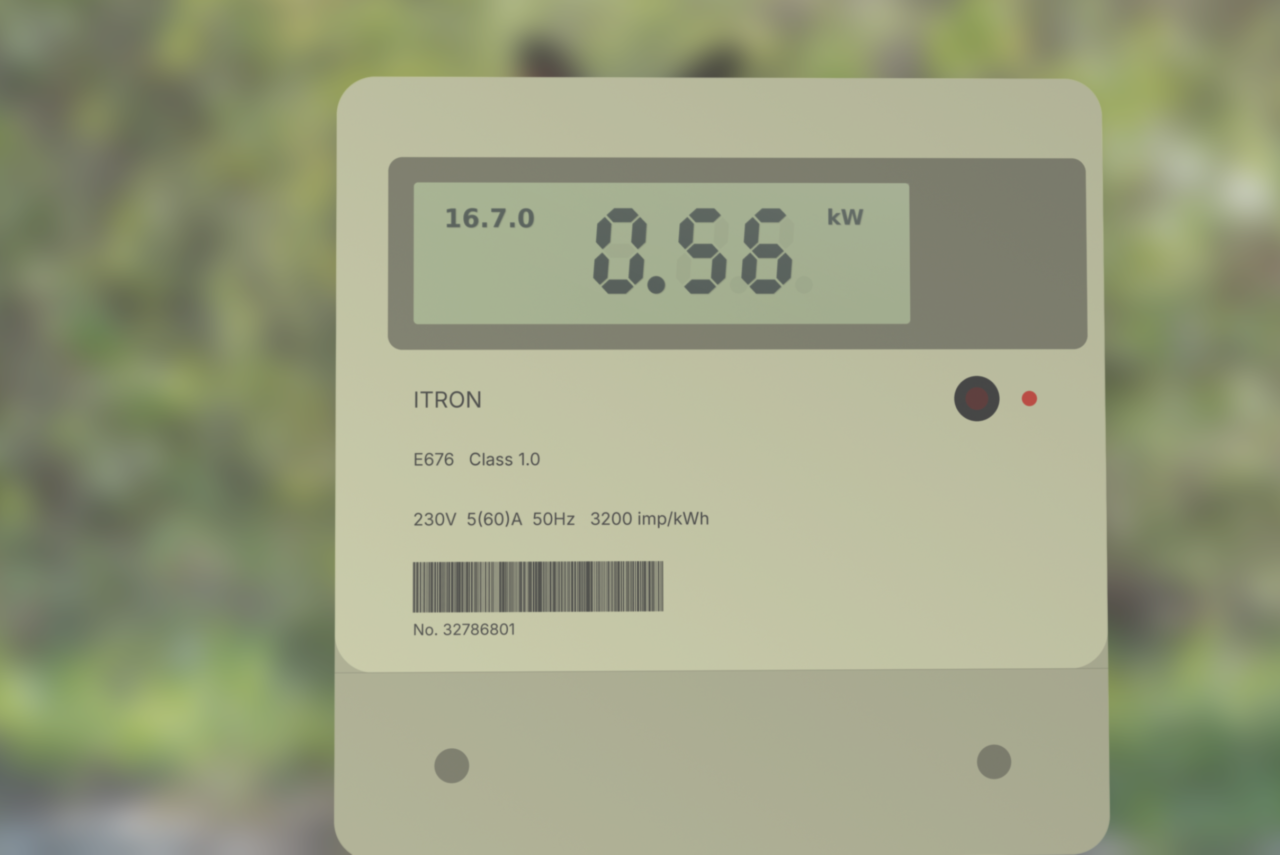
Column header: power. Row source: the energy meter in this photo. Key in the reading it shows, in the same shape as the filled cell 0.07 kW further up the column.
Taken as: 0.56 kW
